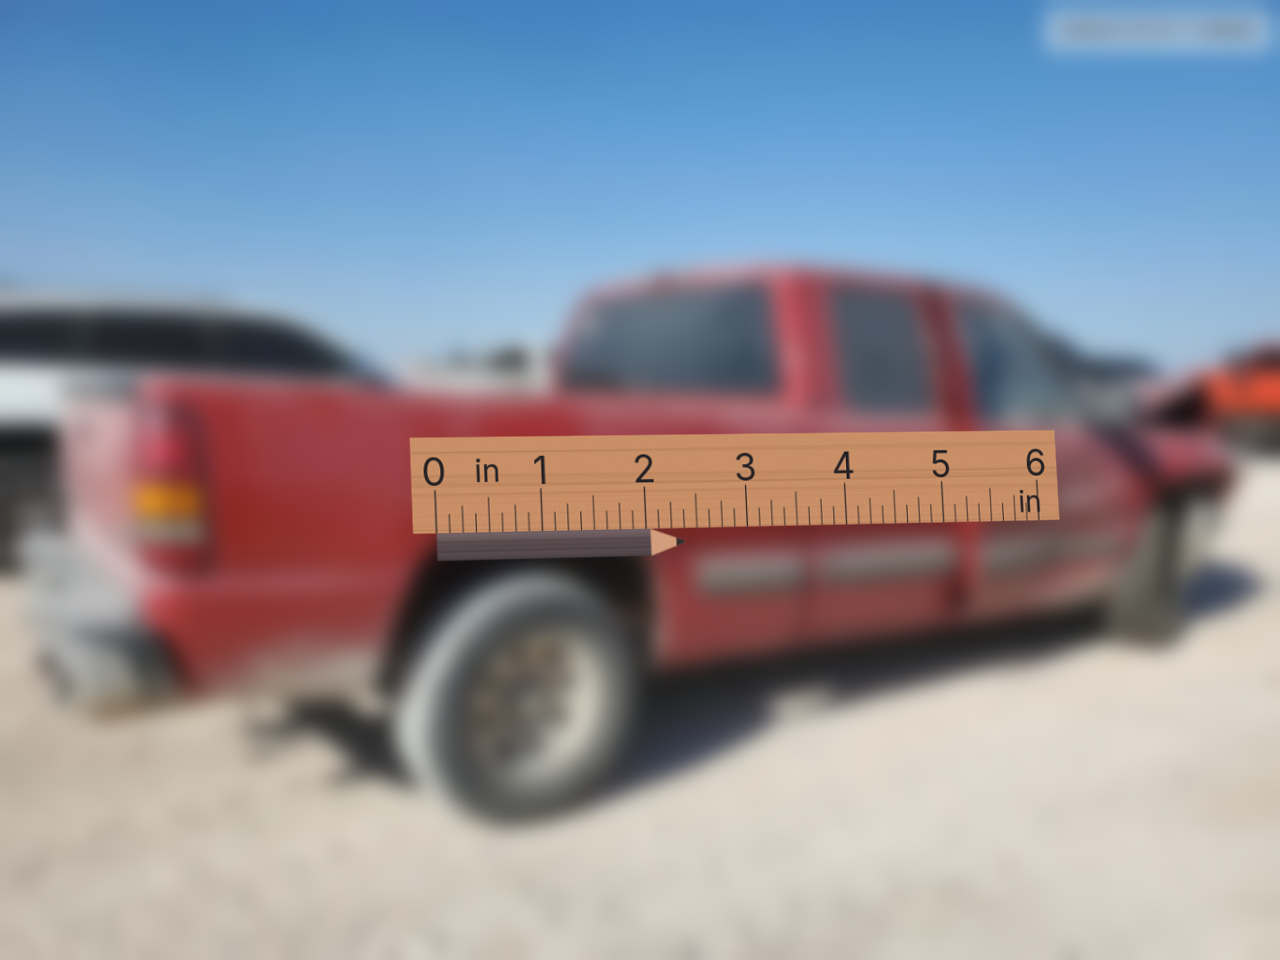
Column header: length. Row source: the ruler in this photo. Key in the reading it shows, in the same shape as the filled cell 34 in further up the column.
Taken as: 2.375 in
